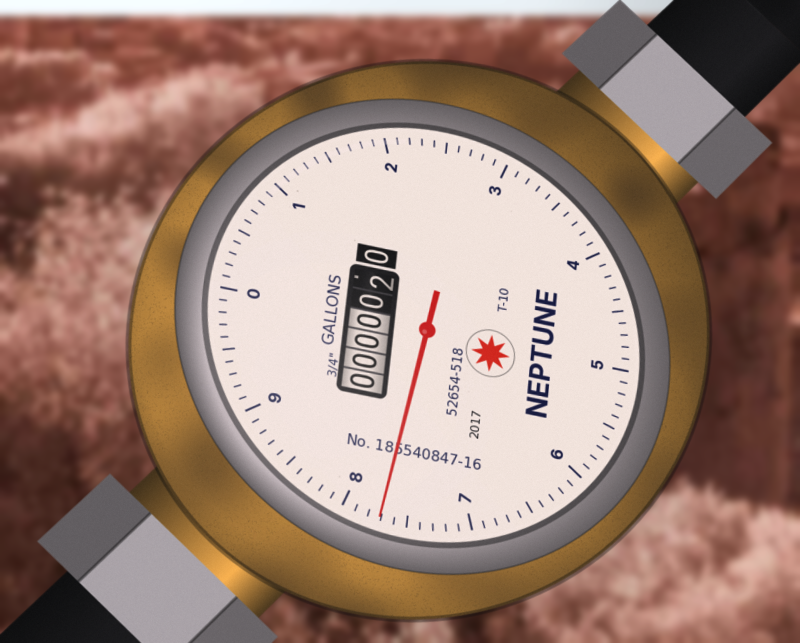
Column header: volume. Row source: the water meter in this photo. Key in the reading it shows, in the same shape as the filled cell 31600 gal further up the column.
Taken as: 17.7 gal
